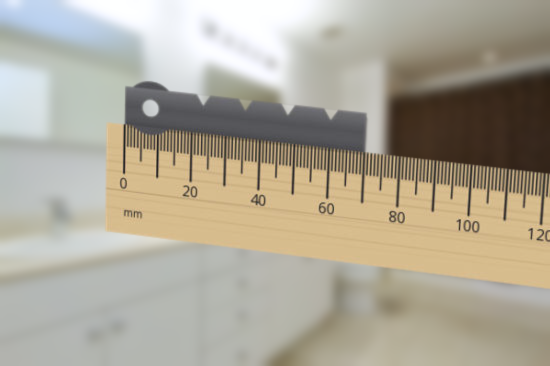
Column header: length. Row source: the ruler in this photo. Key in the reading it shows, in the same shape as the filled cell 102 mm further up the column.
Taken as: 70 mm
